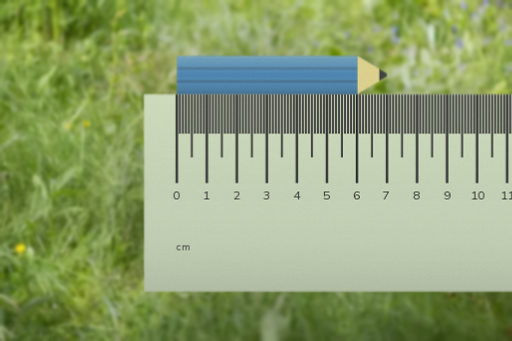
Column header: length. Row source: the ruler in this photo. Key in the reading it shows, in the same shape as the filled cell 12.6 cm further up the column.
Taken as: 7 cm
